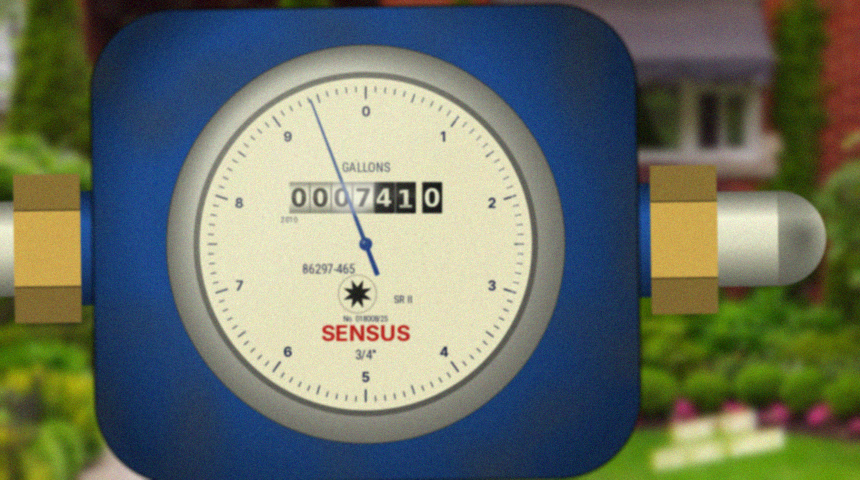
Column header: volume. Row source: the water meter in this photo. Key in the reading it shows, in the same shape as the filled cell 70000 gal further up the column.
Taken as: 7409.4 gal
